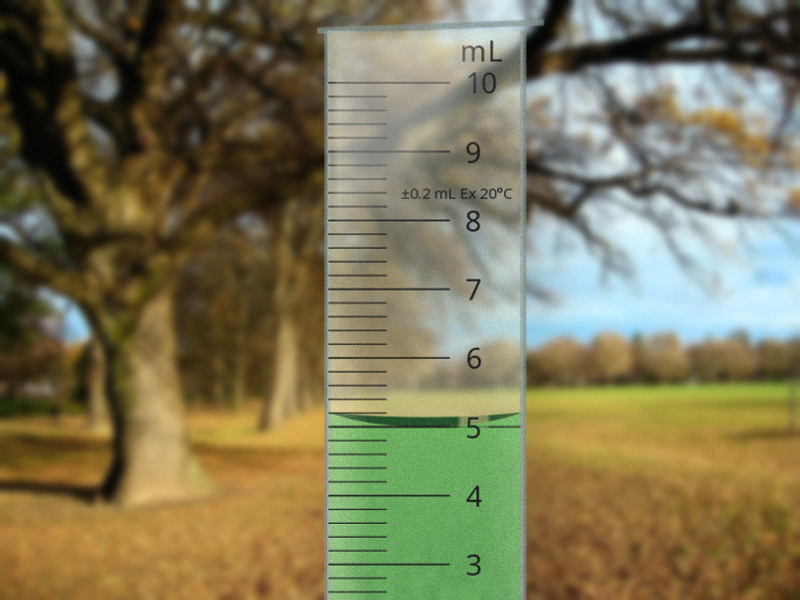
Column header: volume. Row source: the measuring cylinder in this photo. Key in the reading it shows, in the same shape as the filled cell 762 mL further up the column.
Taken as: 5 mL
